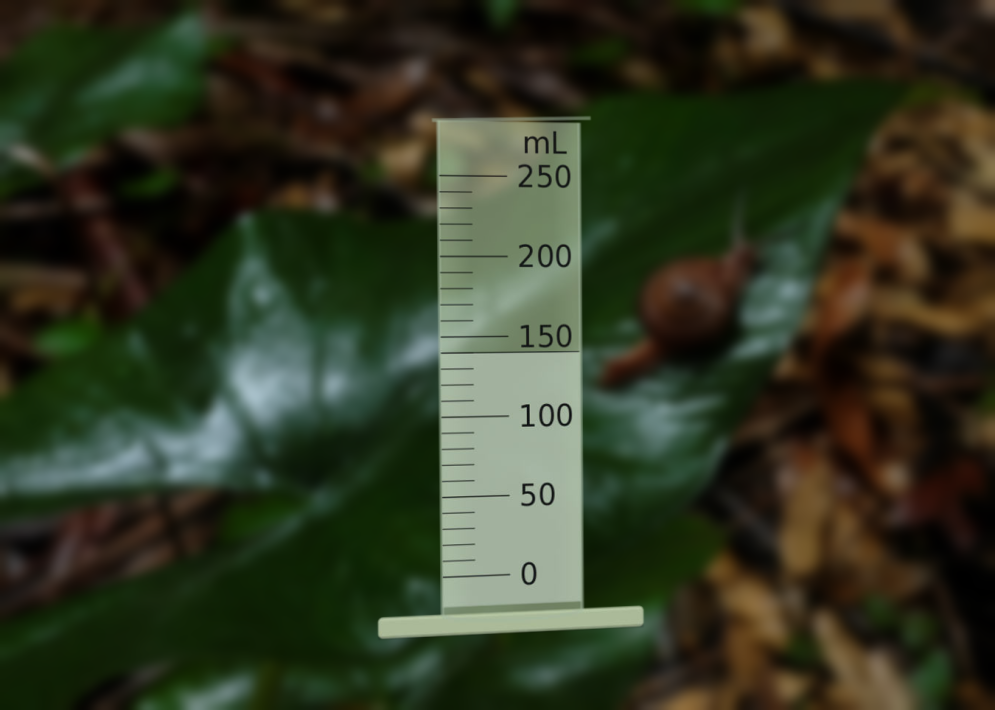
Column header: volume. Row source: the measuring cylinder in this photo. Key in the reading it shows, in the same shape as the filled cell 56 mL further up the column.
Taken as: 140 mL
